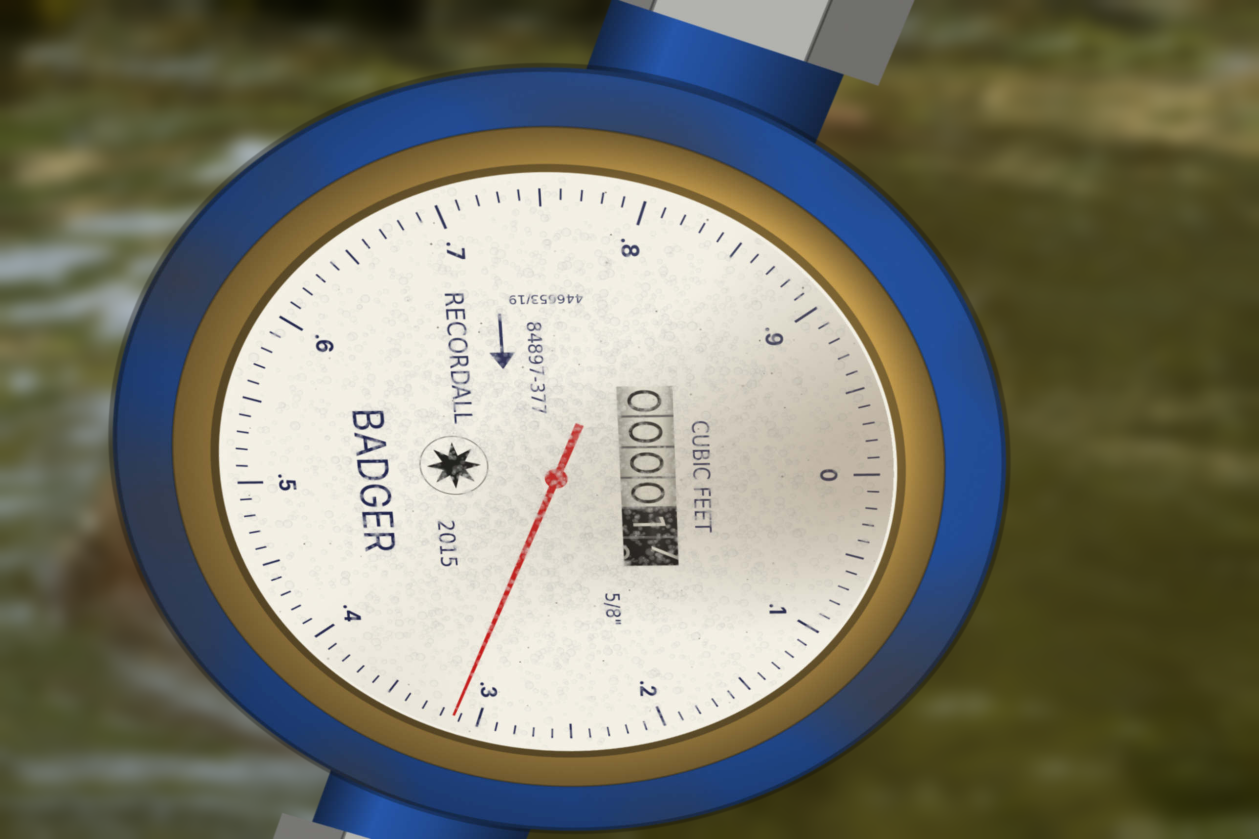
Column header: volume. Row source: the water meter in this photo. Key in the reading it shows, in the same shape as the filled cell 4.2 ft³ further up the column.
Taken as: 17.31 ft³
